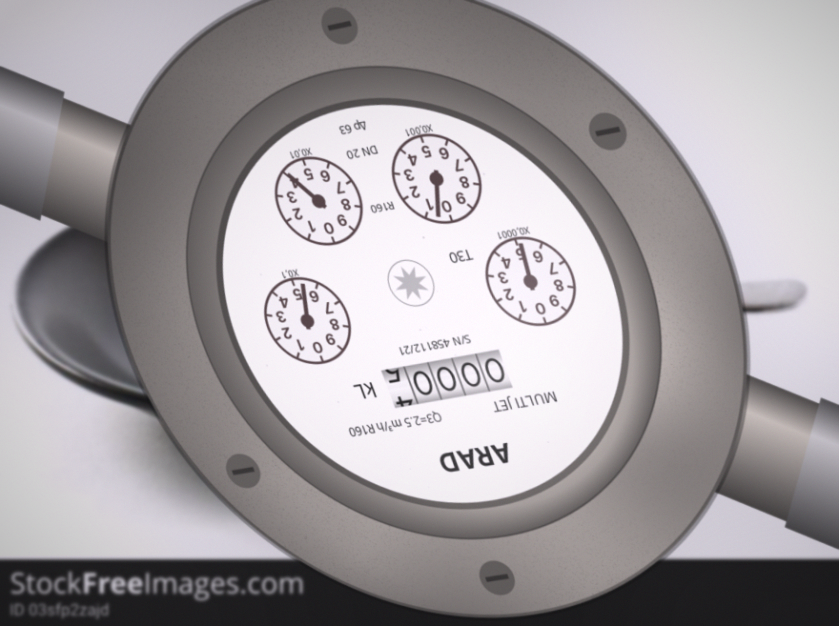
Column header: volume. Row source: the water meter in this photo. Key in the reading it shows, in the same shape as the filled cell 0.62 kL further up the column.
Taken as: 4.5405 kL
